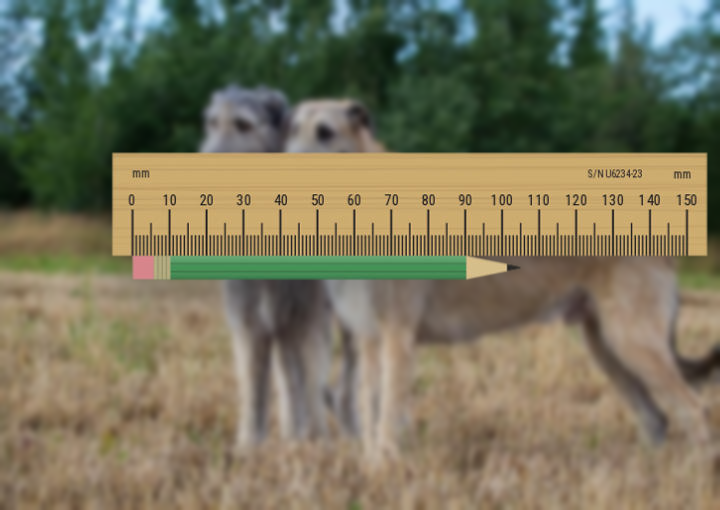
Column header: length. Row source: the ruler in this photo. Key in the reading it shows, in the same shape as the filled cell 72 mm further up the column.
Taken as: 105 mm
